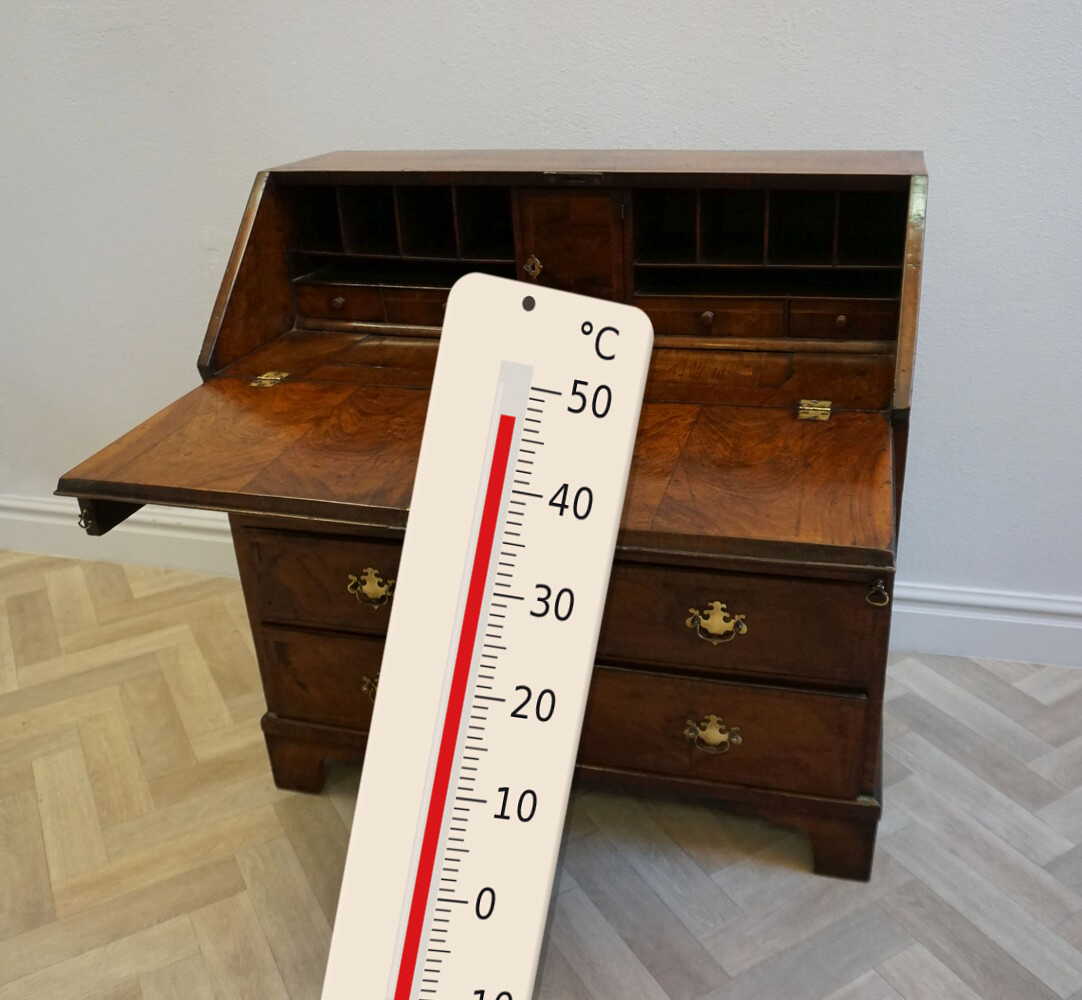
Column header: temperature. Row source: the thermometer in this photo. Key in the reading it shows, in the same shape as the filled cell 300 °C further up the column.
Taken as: 47 °C
